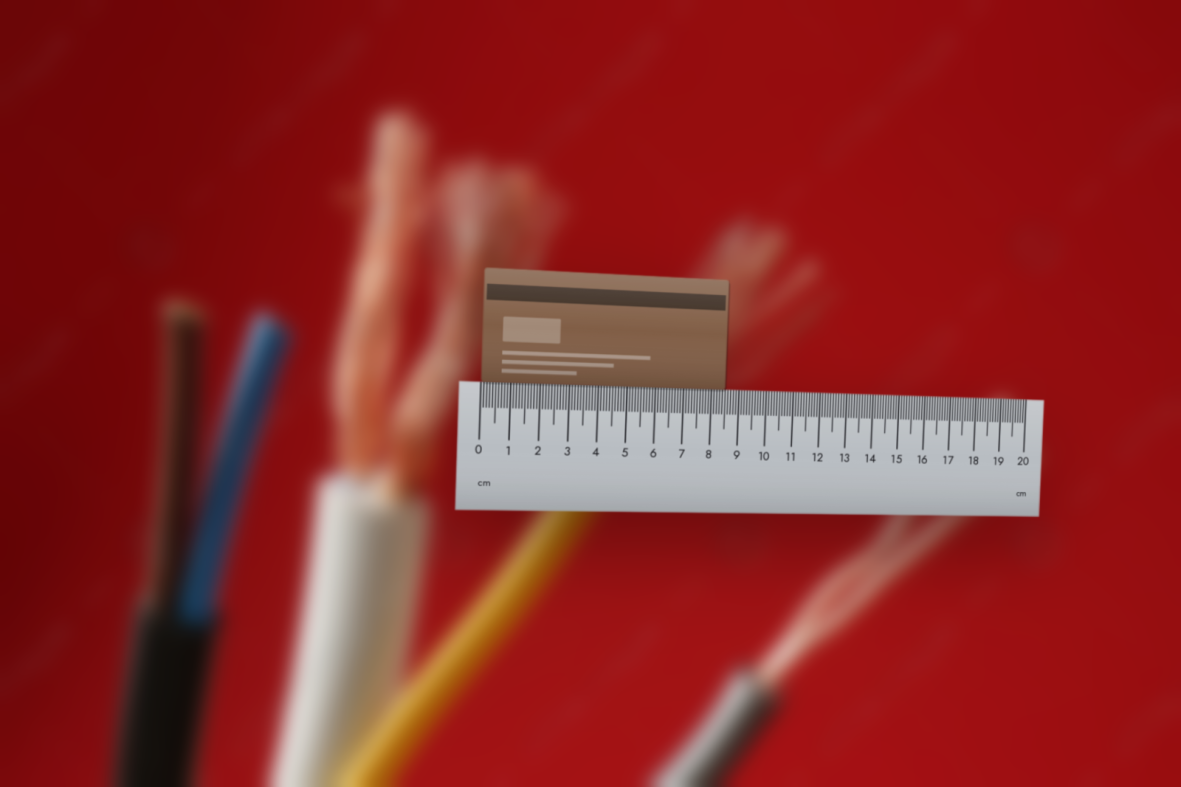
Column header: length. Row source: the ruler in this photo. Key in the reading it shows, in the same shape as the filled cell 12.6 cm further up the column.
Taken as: 8.5 cm
